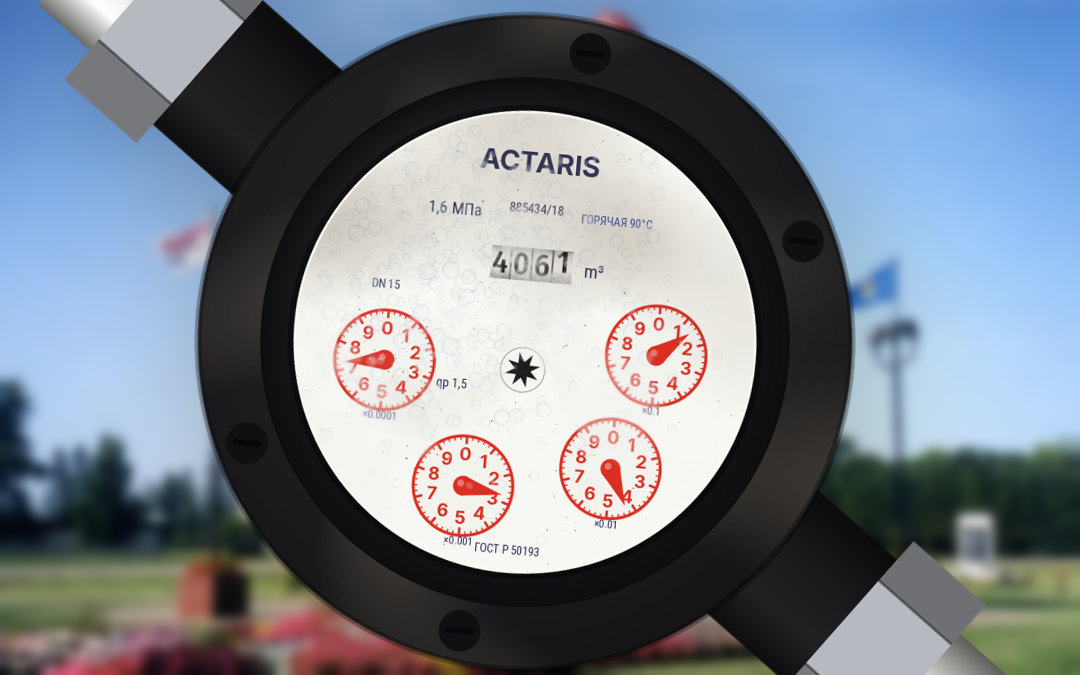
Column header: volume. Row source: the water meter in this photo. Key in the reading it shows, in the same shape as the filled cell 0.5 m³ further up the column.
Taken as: 4061.1427 m³
